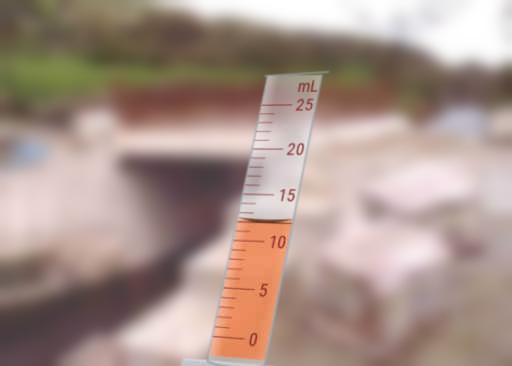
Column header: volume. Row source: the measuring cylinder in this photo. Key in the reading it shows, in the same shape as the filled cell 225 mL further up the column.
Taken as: 12 mL
